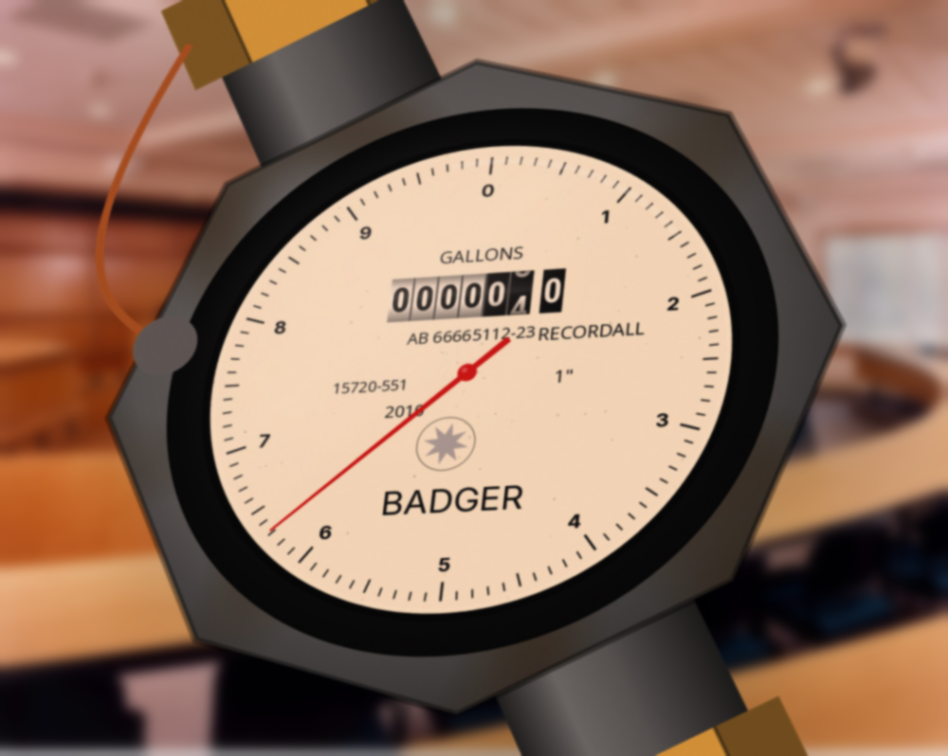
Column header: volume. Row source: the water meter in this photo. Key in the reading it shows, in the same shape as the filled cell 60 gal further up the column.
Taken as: 36.3 gal
